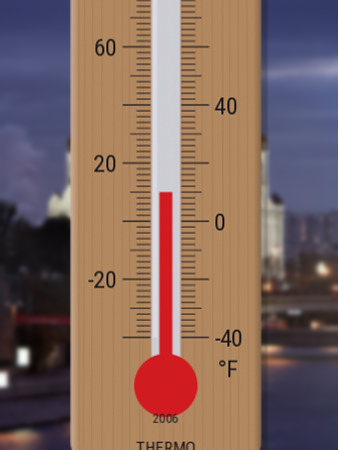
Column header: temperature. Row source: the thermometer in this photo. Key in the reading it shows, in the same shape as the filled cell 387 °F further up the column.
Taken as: 10 °F
